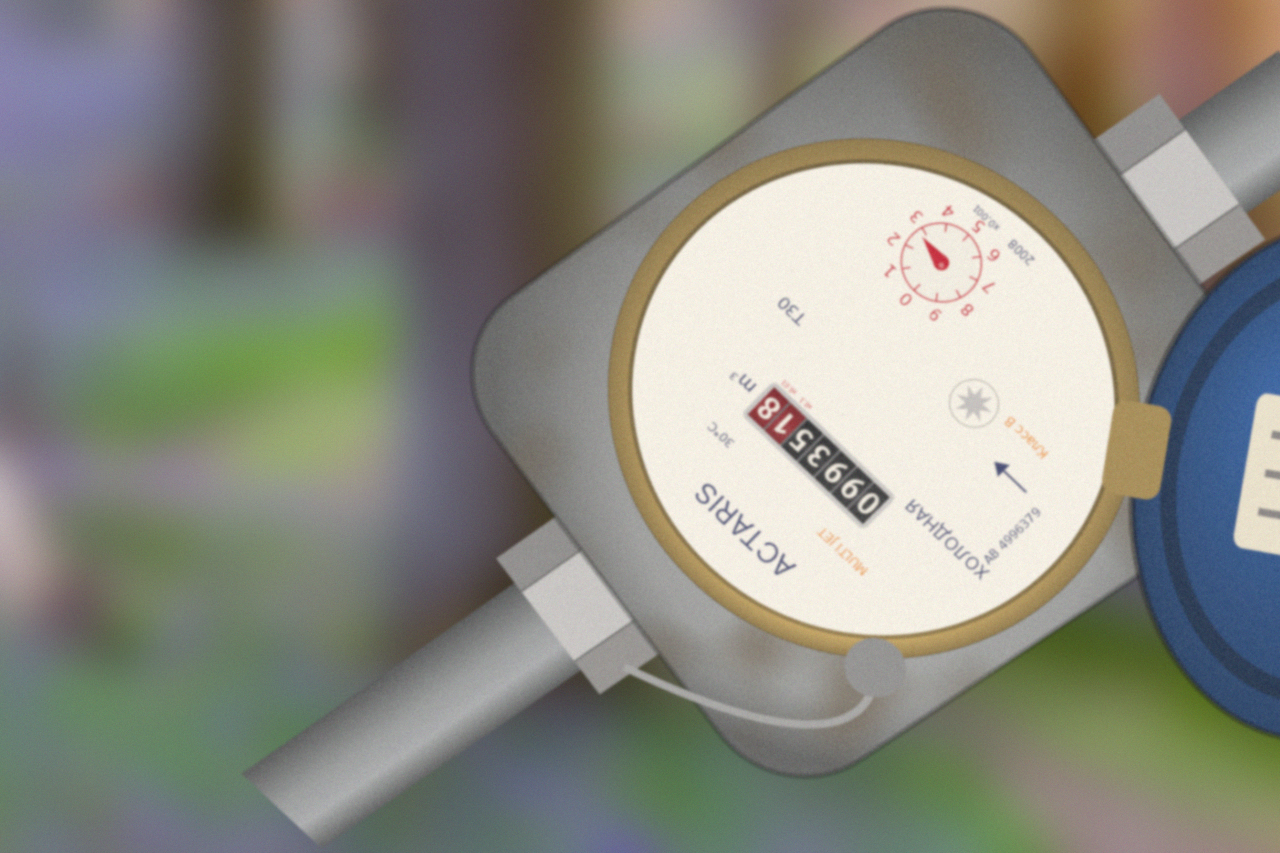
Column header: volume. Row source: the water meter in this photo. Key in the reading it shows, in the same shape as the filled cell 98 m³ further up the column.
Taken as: 9935.182 m³
